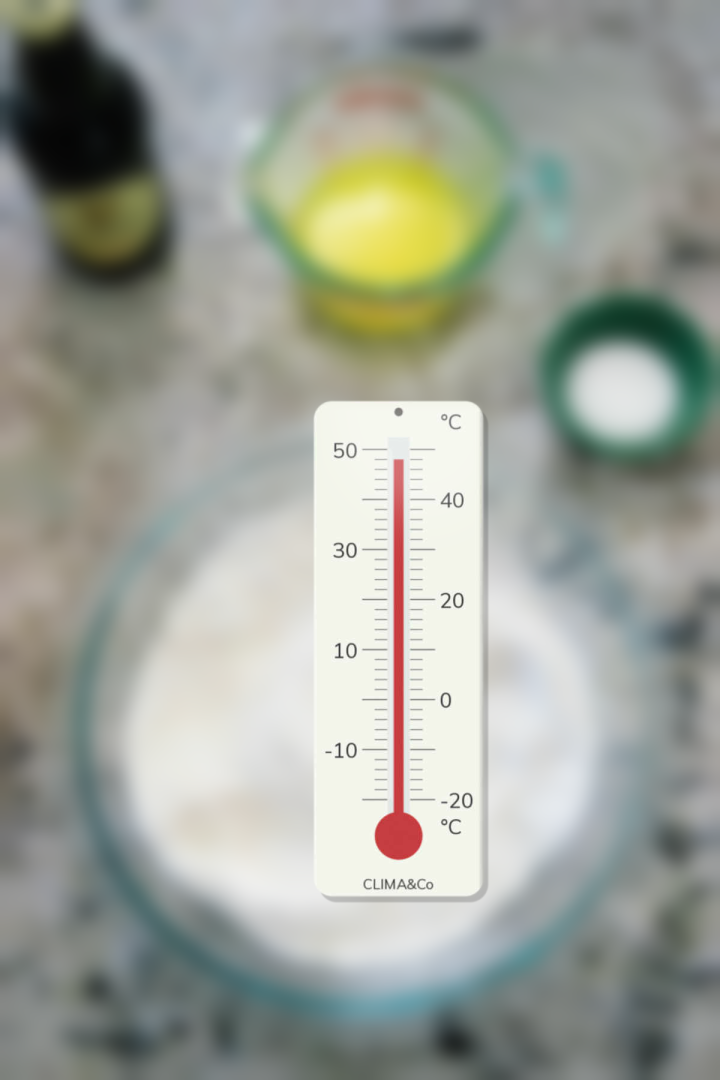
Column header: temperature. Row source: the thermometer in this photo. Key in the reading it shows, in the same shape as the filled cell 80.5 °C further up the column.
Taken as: 48 °C
